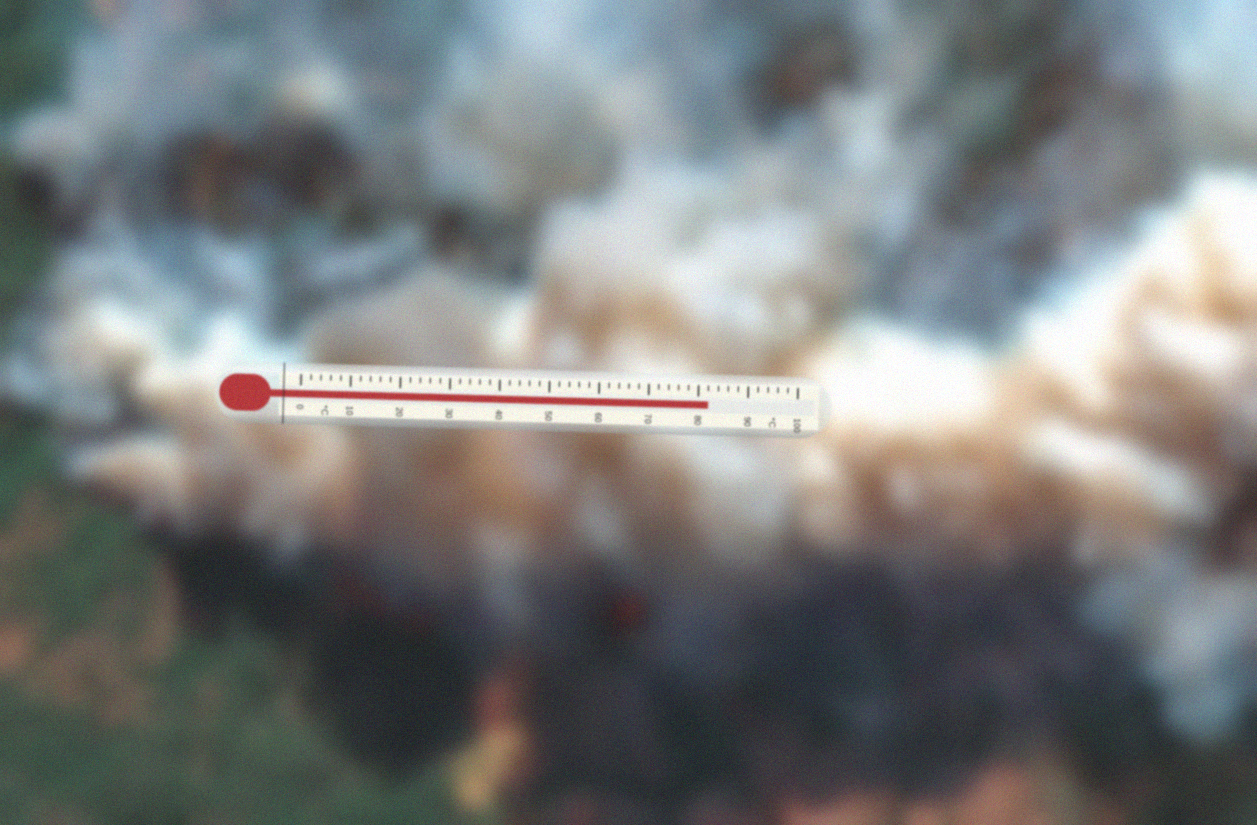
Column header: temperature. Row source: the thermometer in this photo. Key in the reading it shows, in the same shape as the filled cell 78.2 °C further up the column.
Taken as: 82 °C
